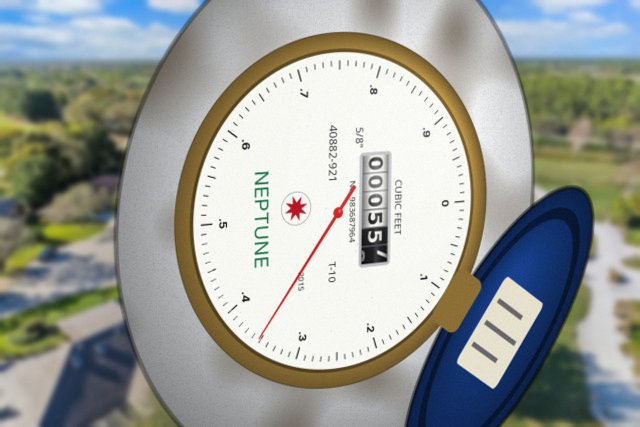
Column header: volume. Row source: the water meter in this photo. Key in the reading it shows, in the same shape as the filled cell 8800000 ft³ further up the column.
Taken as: 557.35 ft³
